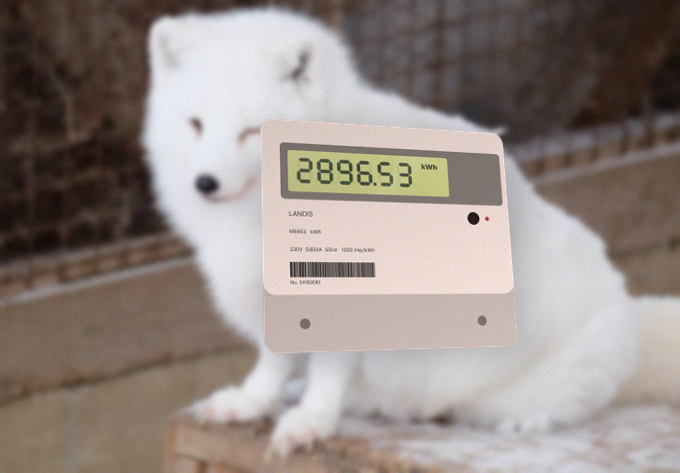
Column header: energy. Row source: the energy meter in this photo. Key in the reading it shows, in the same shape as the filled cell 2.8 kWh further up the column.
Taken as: 2896.53 kWh
